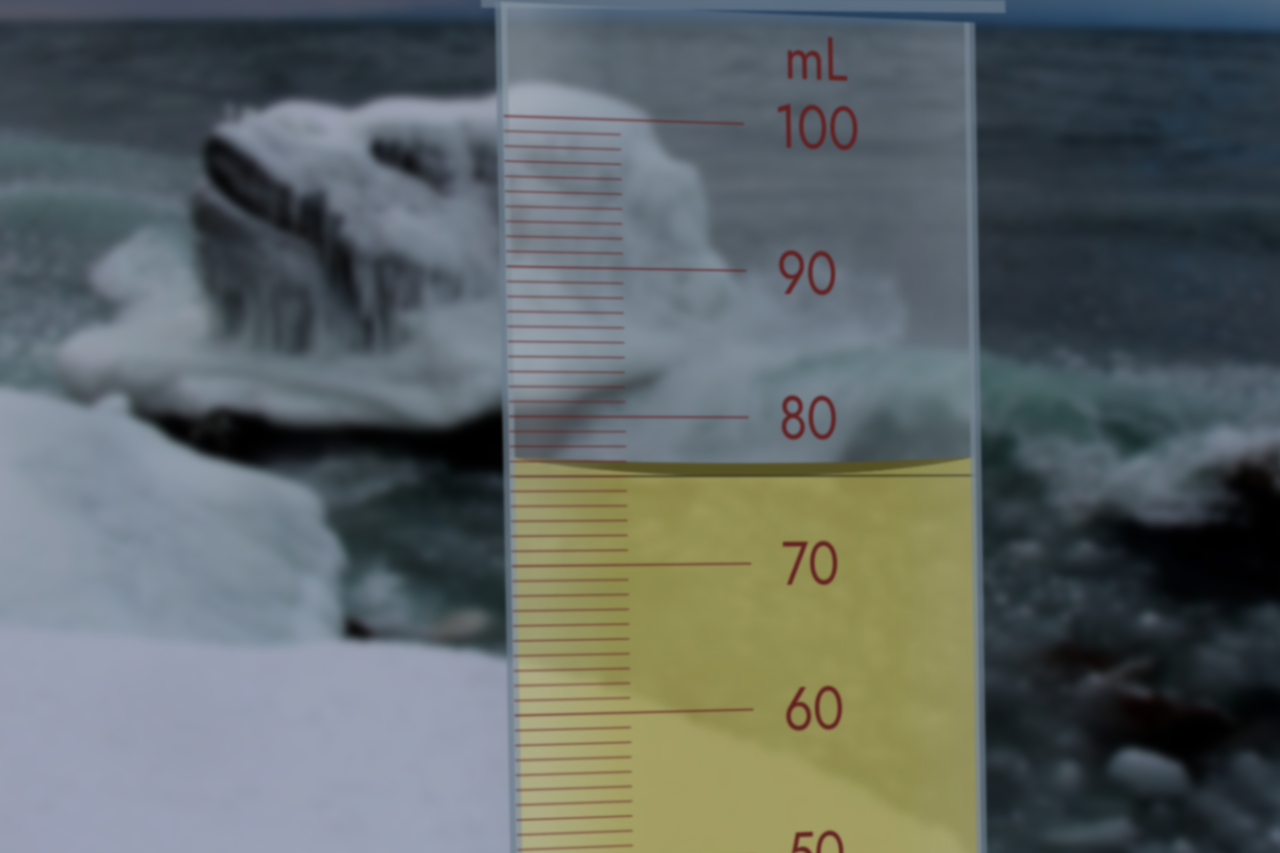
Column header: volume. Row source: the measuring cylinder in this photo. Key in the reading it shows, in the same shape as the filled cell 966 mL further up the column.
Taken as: 76 mL
